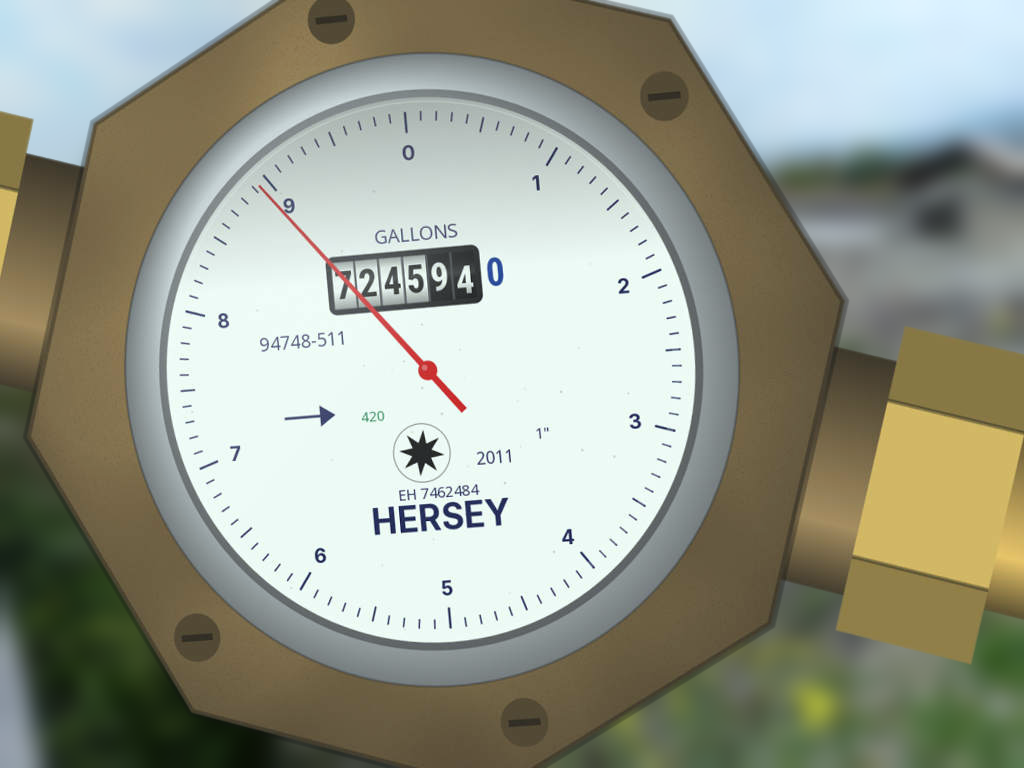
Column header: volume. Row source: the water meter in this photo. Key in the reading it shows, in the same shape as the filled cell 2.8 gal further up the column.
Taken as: 7245938.9 gal
